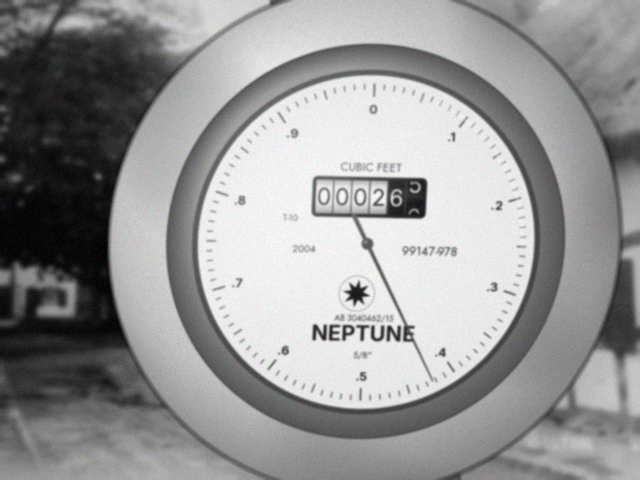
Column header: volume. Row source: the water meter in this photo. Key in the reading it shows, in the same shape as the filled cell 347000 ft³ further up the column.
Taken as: 265.42 ft³
